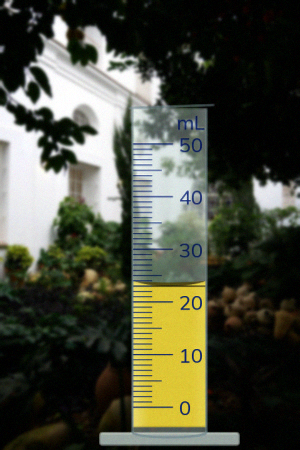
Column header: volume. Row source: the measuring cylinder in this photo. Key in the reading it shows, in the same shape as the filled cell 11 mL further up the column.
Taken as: 23 mL
